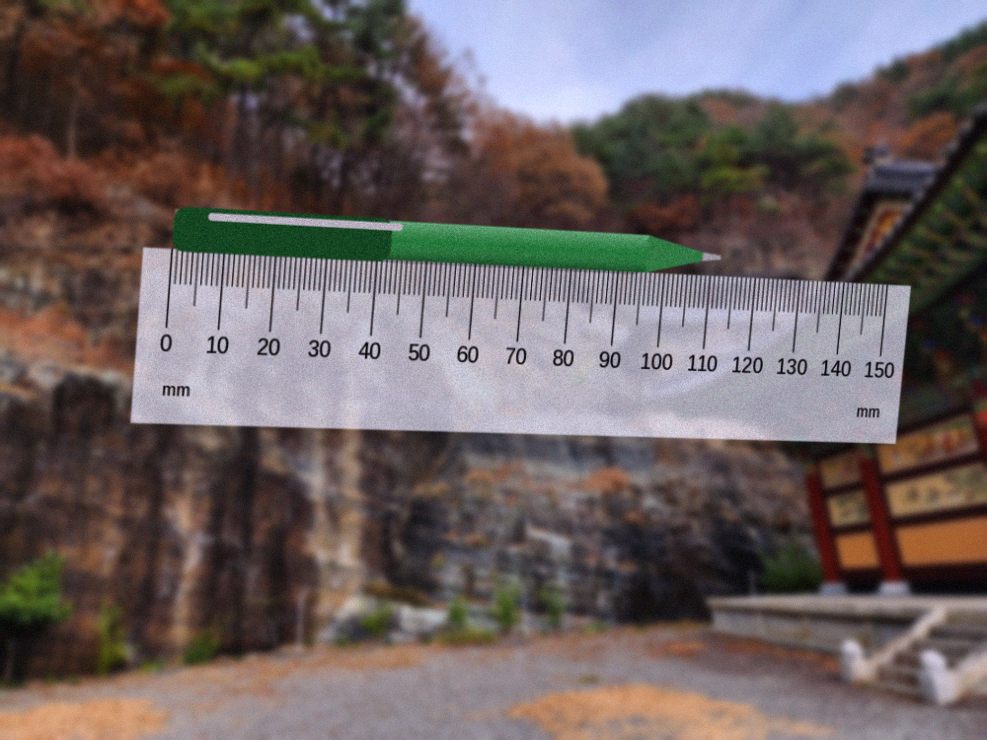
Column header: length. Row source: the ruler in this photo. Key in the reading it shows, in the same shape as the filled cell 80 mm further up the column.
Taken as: 112 mm
